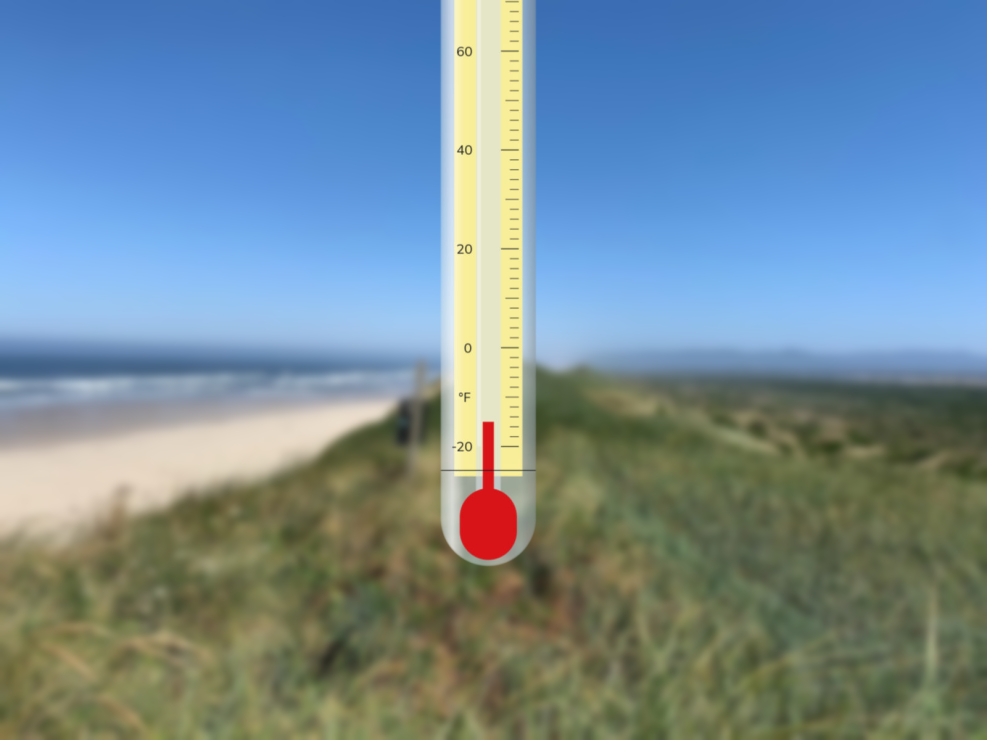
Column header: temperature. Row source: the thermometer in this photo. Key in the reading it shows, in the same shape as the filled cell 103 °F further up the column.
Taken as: -15 °F
